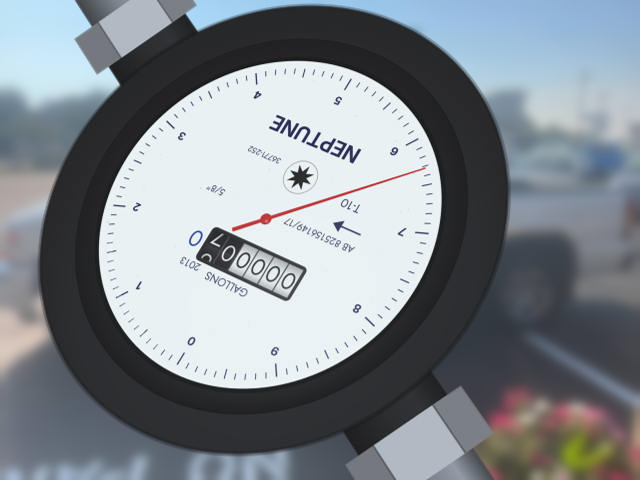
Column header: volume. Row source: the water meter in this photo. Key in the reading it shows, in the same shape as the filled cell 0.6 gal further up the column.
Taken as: 66.3 gal
